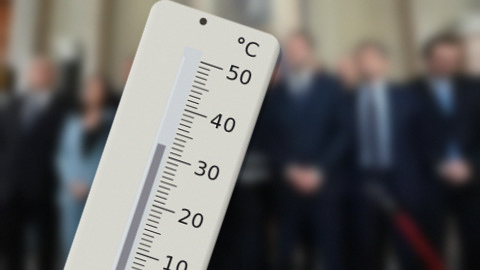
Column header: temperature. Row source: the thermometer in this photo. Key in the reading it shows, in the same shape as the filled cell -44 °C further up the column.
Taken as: 32 °C
